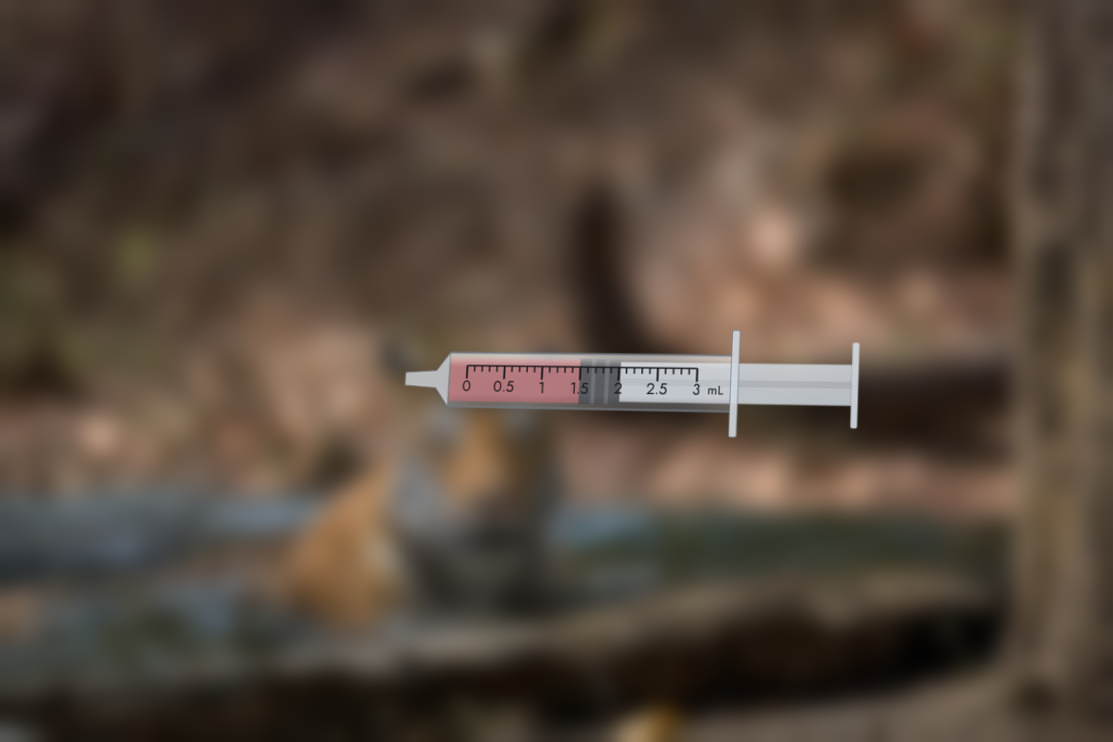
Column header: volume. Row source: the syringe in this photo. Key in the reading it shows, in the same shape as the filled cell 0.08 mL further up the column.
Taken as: 1.5 mL
